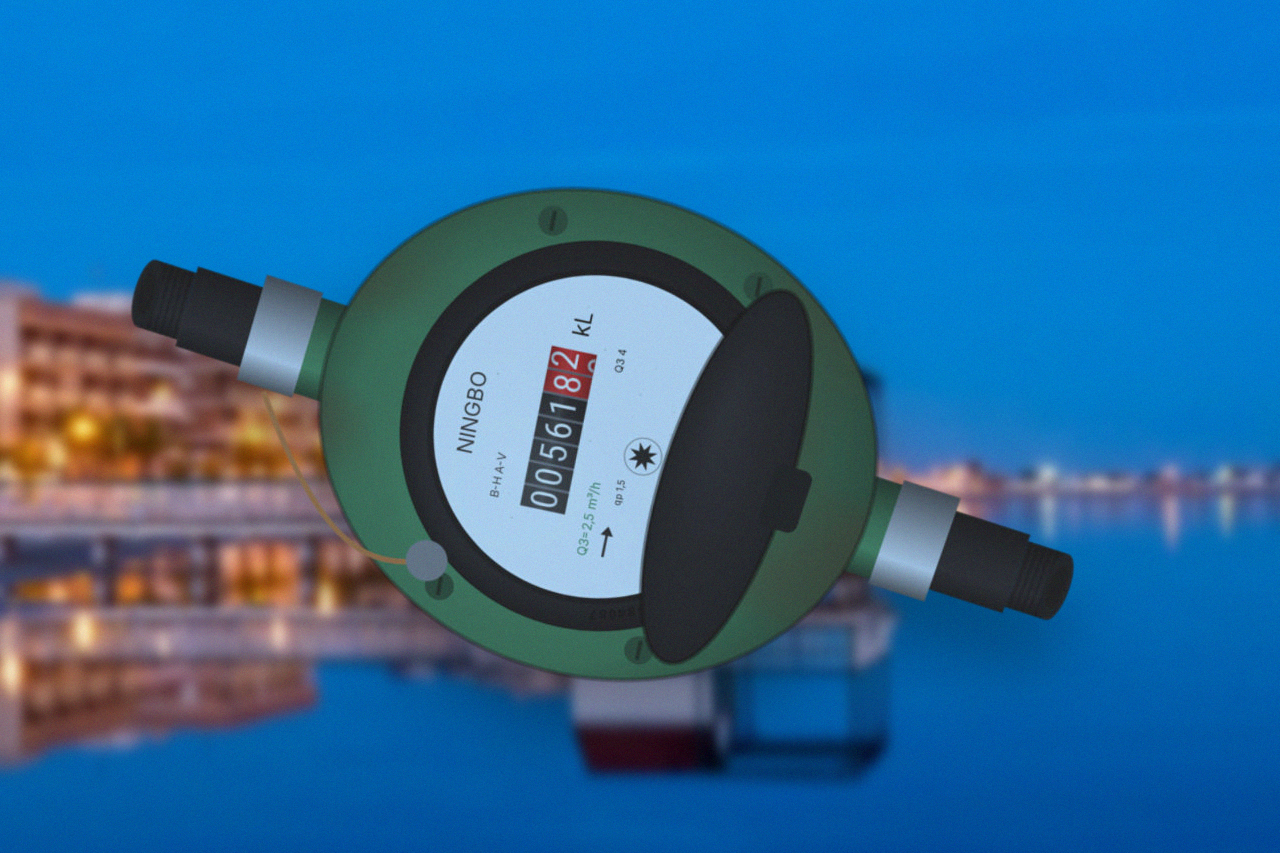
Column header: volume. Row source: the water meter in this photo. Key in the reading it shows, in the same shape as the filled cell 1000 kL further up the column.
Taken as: 561.82 kL
